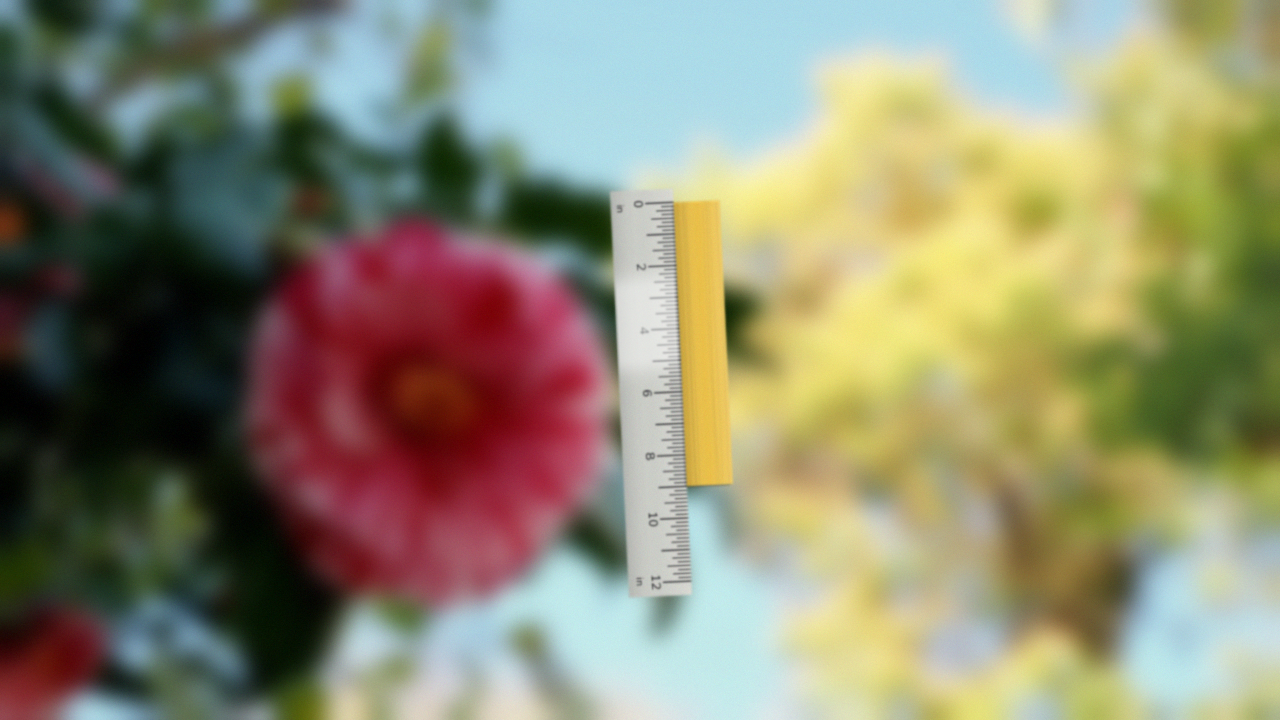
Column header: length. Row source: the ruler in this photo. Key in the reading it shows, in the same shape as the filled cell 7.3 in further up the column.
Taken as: 9 in
